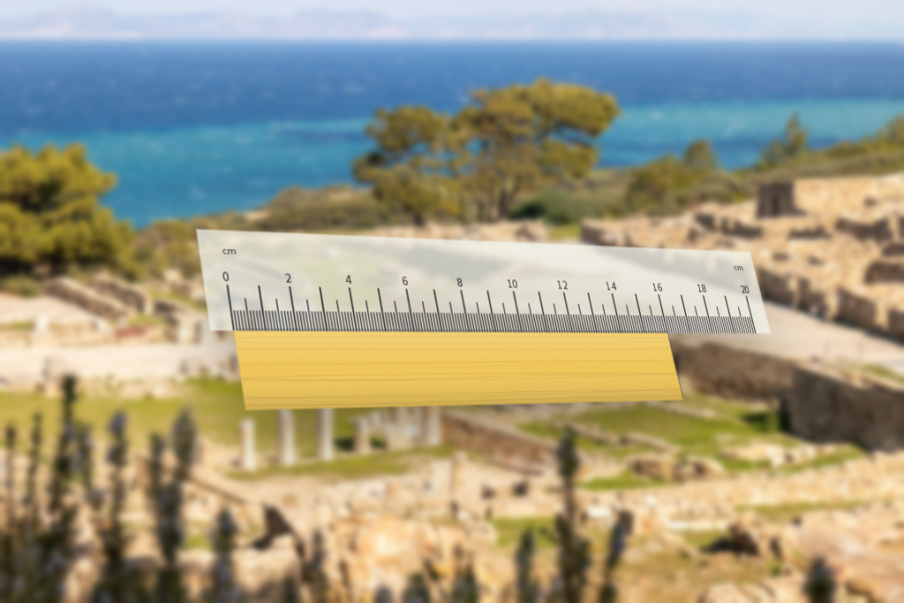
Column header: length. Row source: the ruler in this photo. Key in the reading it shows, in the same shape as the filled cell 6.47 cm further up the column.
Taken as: 16 cm
